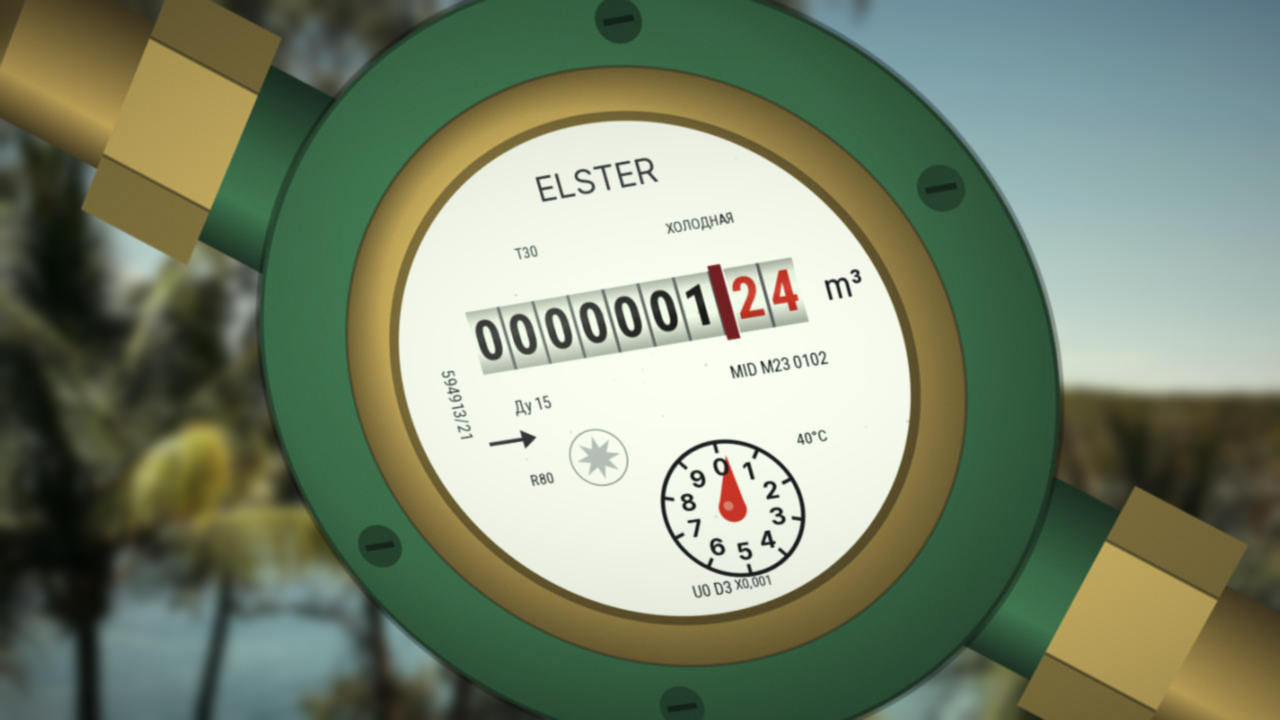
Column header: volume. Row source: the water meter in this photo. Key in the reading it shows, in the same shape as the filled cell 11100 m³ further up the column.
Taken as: 1.240 m³
